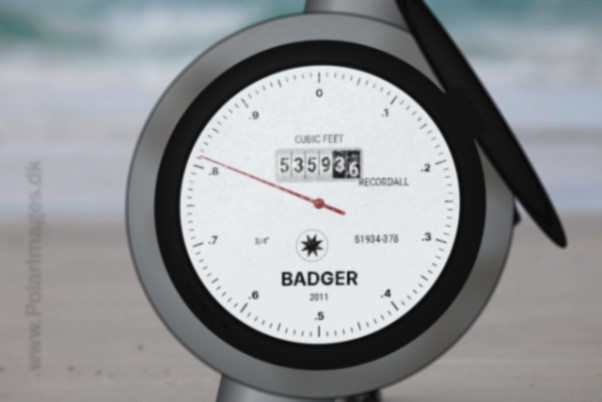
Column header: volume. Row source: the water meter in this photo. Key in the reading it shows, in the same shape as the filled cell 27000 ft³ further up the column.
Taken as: 535935.81 ft³
